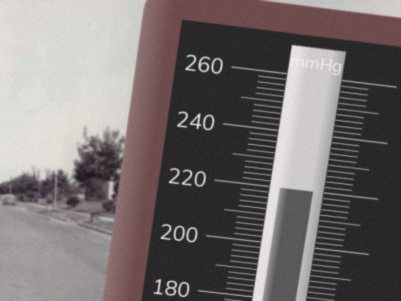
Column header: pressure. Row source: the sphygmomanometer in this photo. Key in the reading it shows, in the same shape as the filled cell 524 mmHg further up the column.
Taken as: 220 mmHg
